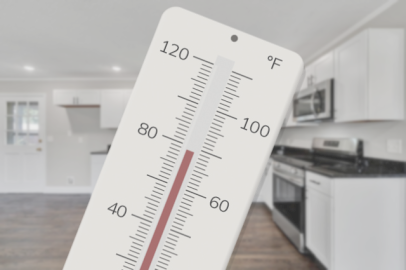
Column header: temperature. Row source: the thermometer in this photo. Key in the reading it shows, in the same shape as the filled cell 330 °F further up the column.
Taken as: 78 °F
